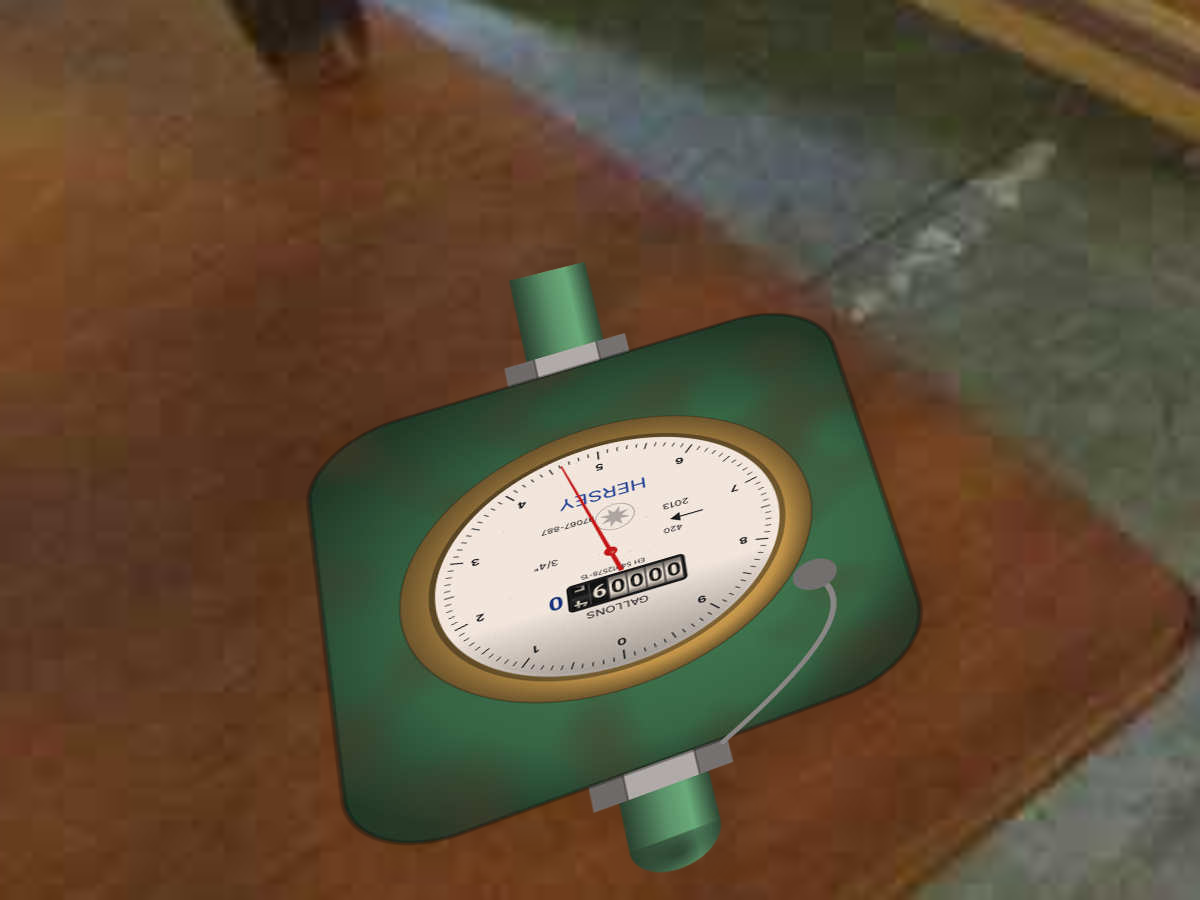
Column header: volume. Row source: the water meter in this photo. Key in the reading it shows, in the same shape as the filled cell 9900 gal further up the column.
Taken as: 944.6 gal
